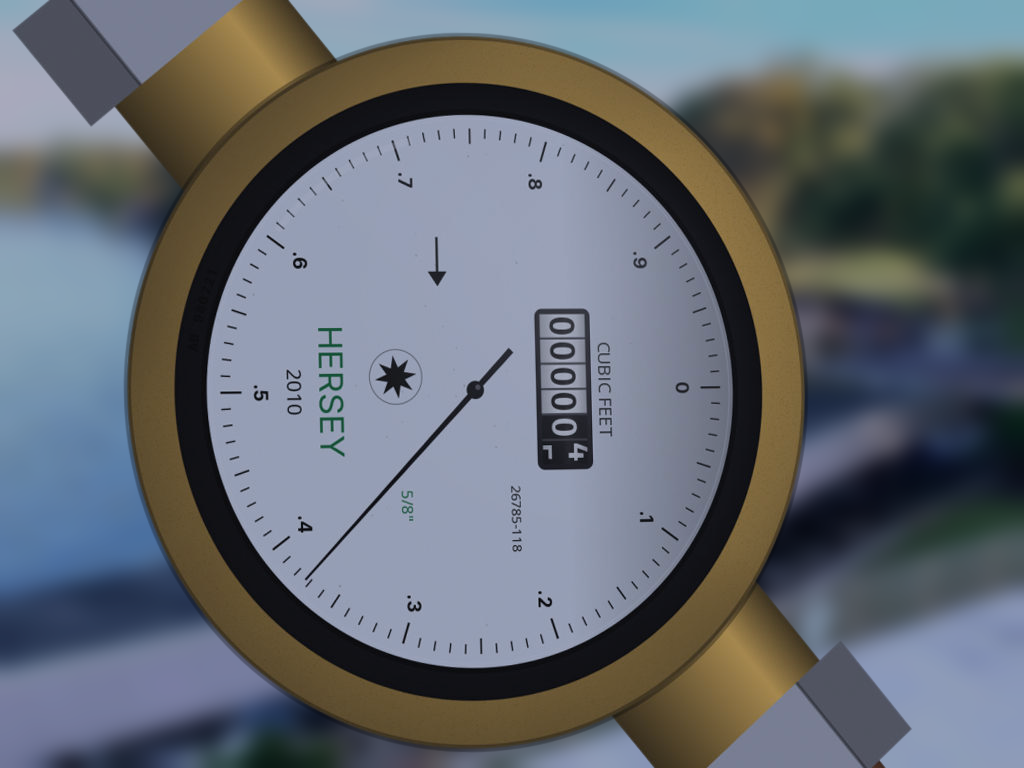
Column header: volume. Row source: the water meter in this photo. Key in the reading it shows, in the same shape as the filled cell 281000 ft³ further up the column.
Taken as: 4.37 ft³
